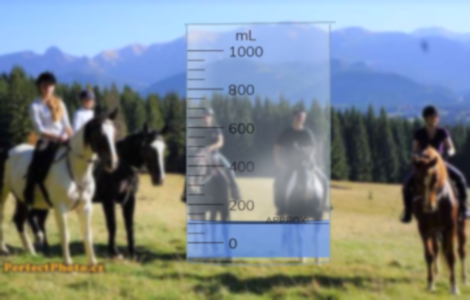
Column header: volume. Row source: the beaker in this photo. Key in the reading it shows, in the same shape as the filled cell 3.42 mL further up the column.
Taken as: 100 mL
